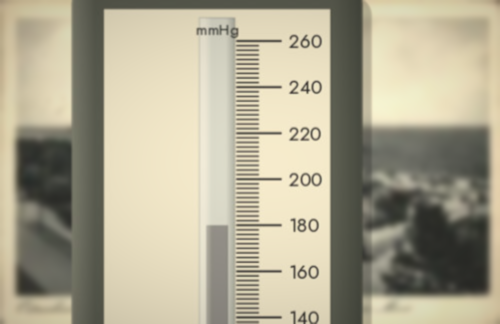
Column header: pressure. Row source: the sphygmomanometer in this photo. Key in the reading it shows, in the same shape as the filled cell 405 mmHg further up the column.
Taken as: 180 mmHg
